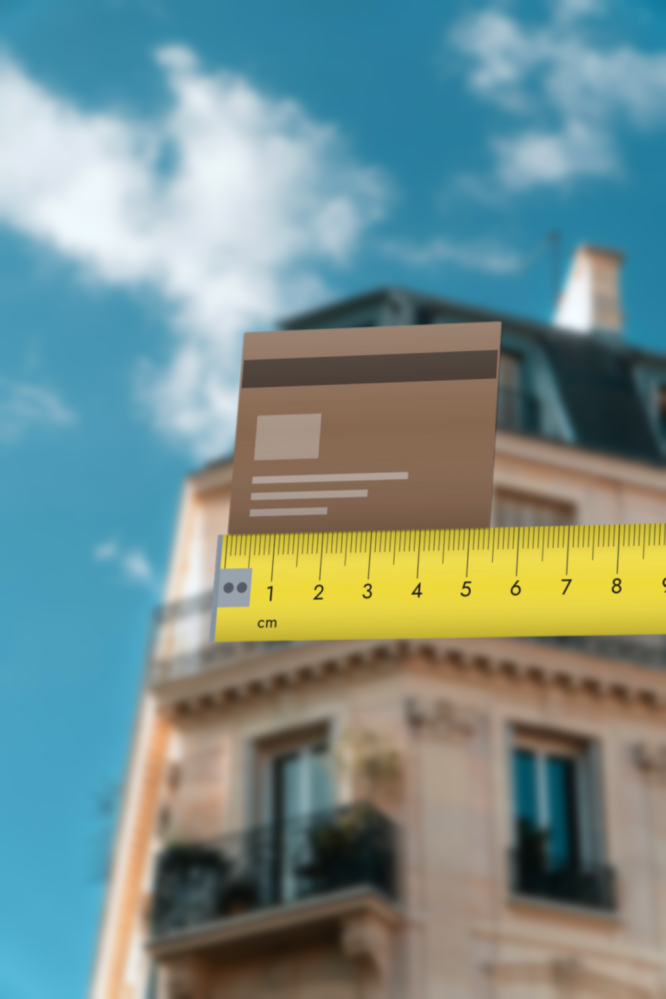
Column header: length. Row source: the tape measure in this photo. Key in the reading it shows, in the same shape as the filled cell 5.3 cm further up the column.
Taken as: 5.4 cm
